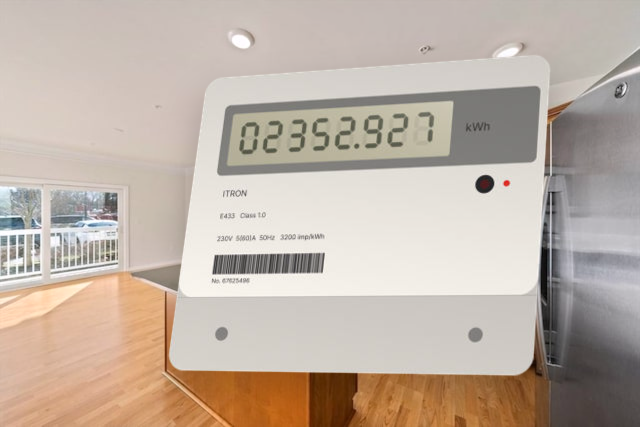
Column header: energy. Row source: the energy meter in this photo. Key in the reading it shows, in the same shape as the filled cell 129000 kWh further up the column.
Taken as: 2352.927 kWh
